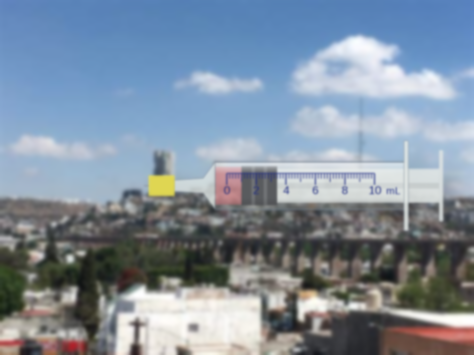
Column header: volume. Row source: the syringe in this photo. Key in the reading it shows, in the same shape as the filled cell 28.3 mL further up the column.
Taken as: 1 mL
